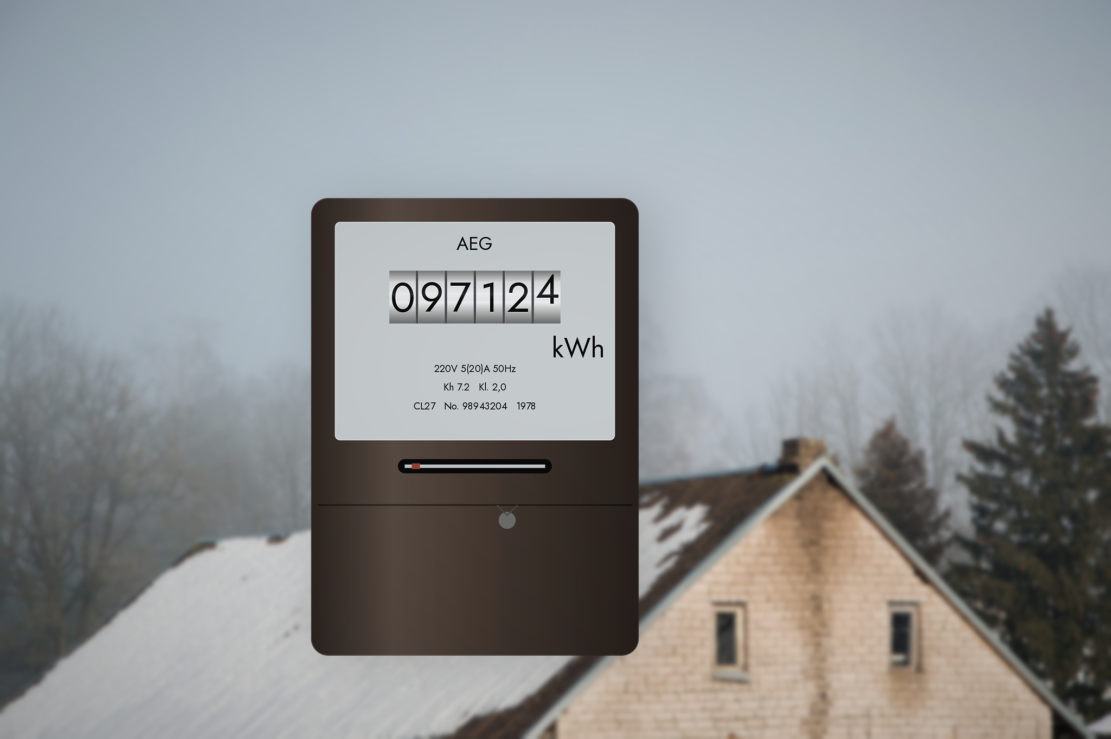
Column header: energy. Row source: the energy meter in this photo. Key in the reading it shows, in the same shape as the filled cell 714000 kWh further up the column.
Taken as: 97124 kWh
